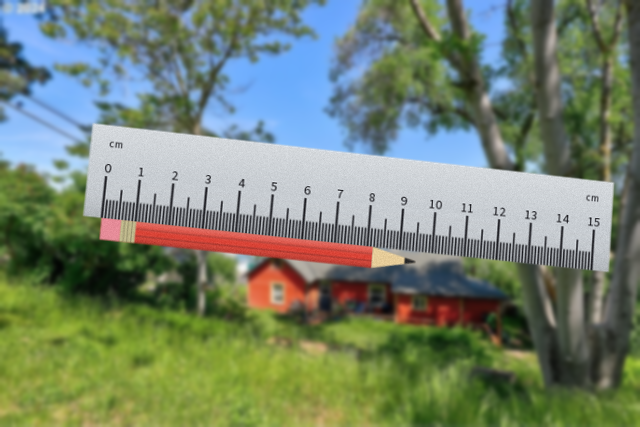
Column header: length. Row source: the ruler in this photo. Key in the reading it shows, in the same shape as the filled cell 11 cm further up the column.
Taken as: 9.5 cm
